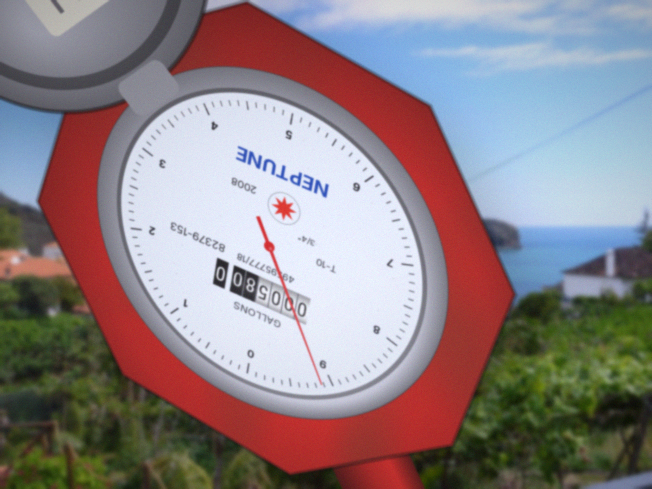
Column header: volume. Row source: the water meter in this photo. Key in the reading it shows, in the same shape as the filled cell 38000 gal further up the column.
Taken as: 5799.1 gal
